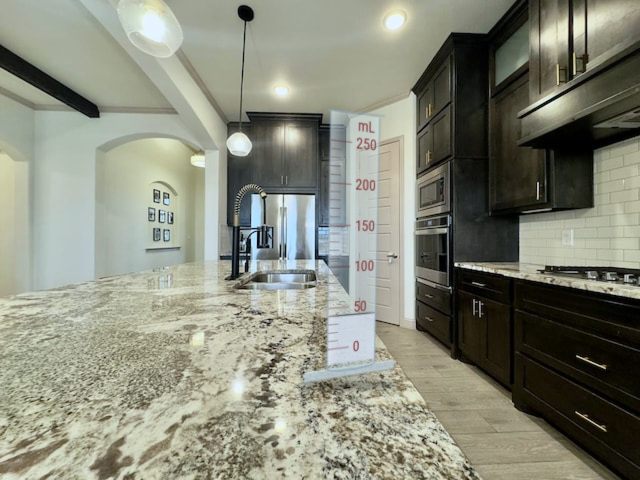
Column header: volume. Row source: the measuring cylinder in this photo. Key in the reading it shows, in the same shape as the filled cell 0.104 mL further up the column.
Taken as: 40 mL
